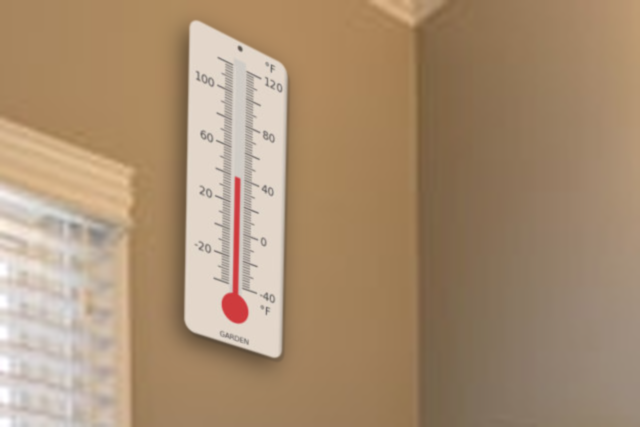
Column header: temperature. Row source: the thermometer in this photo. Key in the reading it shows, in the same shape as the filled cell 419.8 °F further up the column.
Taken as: 40 °F
